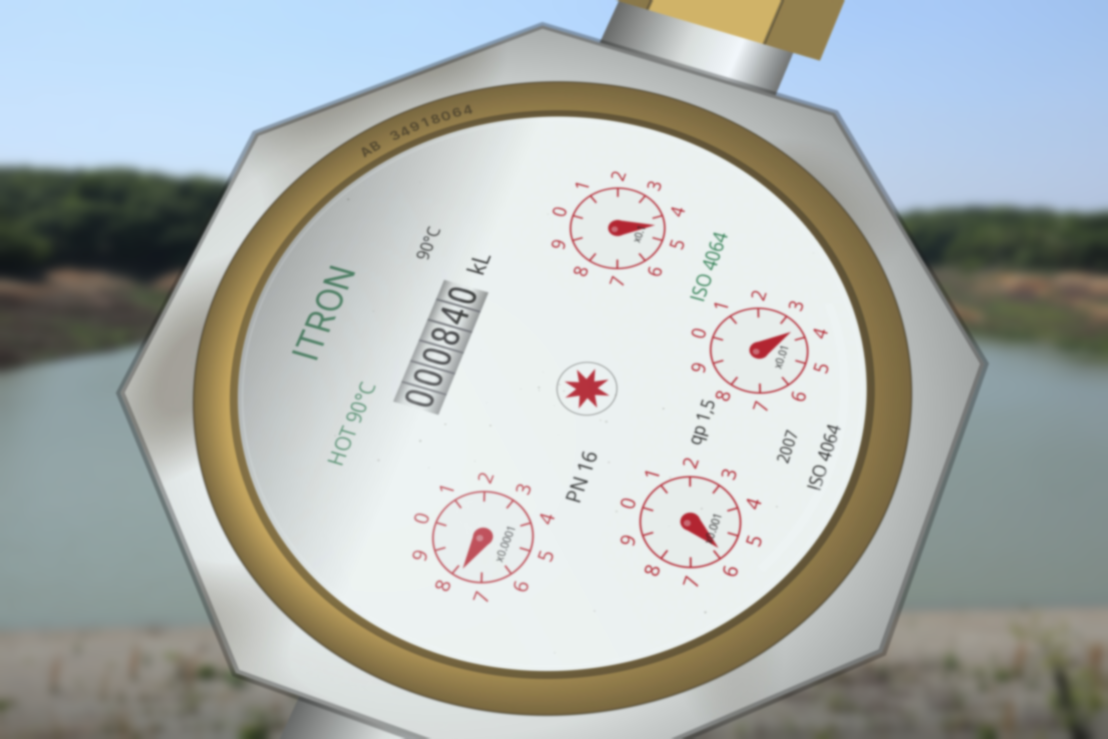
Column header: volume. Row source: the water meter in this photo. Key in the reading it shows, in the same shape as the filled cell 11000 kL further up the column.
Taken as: 840.4357 kL
